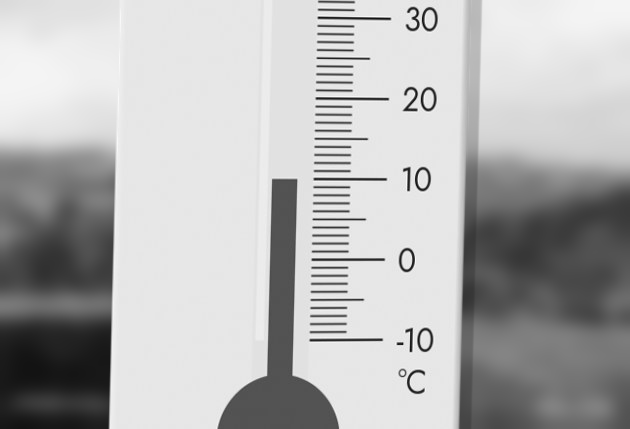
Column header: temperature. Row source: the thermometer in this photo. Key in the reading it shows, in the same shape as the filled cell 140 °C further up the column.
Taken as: 10 °C
